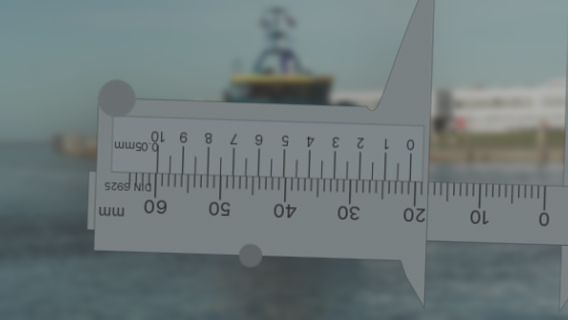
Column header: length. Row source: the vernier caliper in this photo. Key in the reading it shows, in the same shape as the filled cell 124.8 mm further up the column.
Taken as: 20.8 mm
